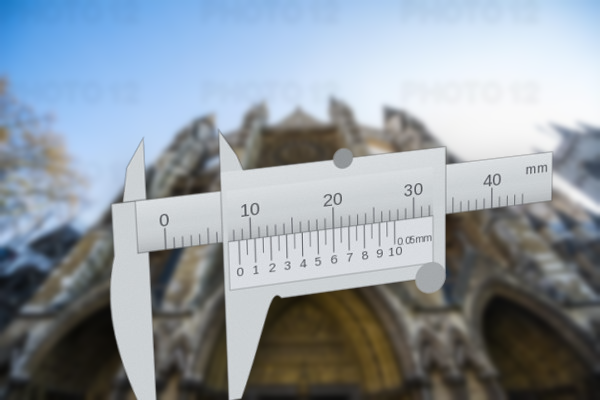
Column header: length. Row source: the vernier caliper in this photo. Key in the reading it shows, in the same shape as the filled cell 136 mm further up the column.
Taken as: 8.6 mm
